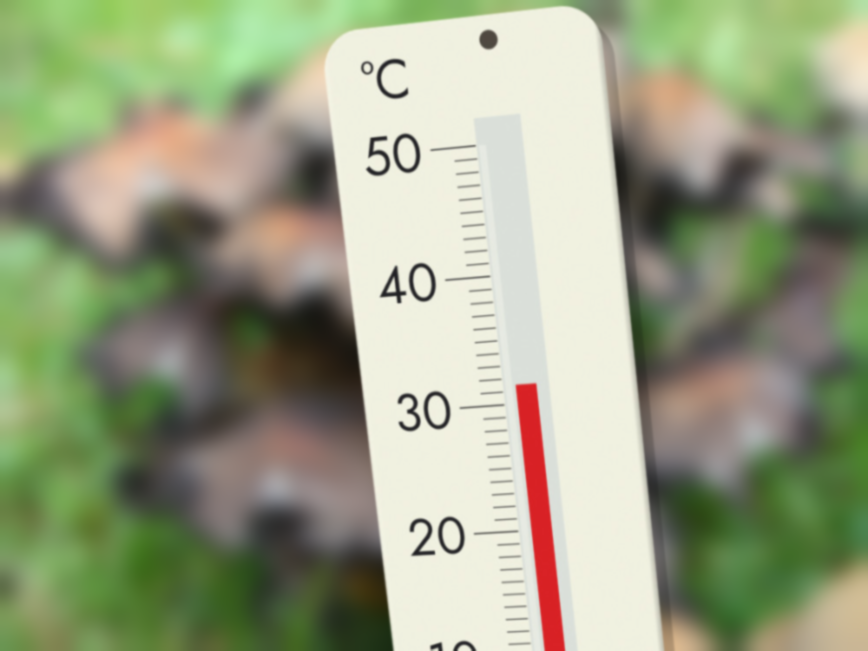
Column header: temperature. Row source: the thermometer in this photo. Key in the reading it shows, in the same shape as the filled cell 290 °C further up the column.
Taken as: 31.5 °C
